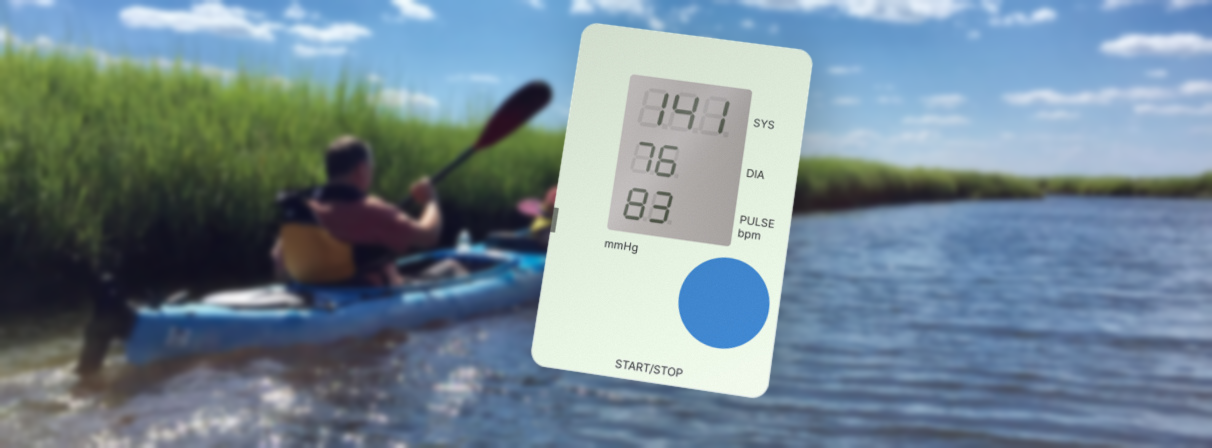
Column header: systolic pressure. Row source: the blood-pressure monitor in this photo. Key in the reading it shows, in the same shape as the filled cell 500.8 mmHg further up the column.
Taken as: 141 mmHg
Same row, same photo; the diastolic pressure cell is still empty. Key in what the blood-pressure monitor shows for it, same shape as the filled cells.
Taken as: 76 mmHg
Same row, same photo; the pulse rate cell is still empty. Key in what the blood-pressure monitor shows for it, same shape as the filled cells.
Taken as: 83 bpm
